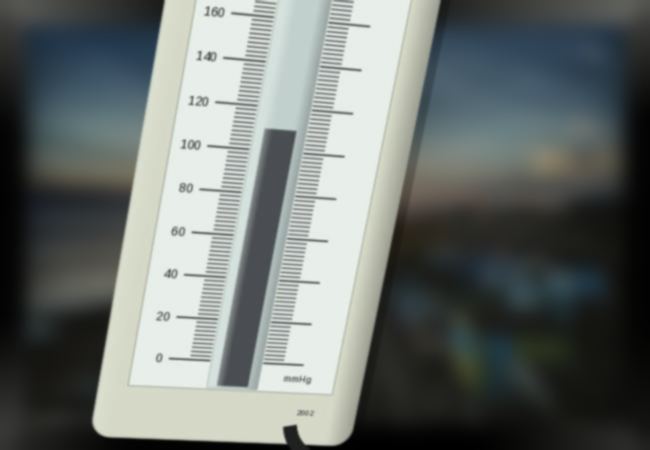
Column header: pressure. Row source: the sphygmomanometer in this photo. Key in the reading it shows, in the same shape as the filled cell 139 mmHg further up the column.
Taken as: 110 mmHg
